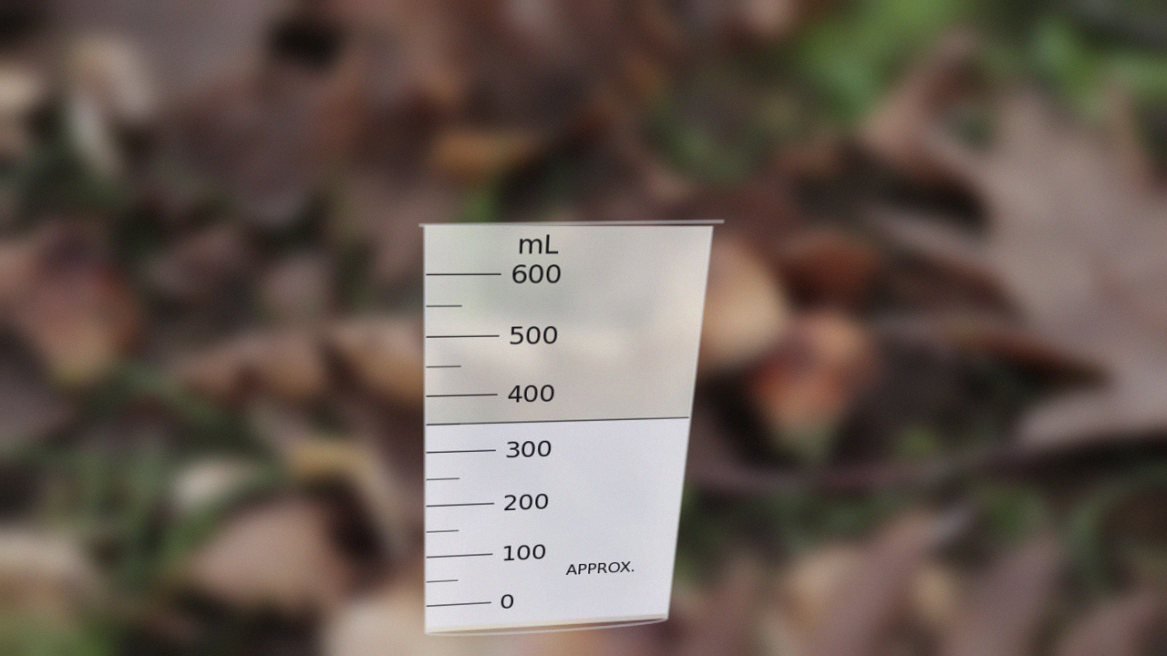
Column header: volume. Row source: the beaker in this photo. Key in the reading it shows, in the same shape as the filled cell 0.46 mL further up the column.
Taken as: 350 mL
